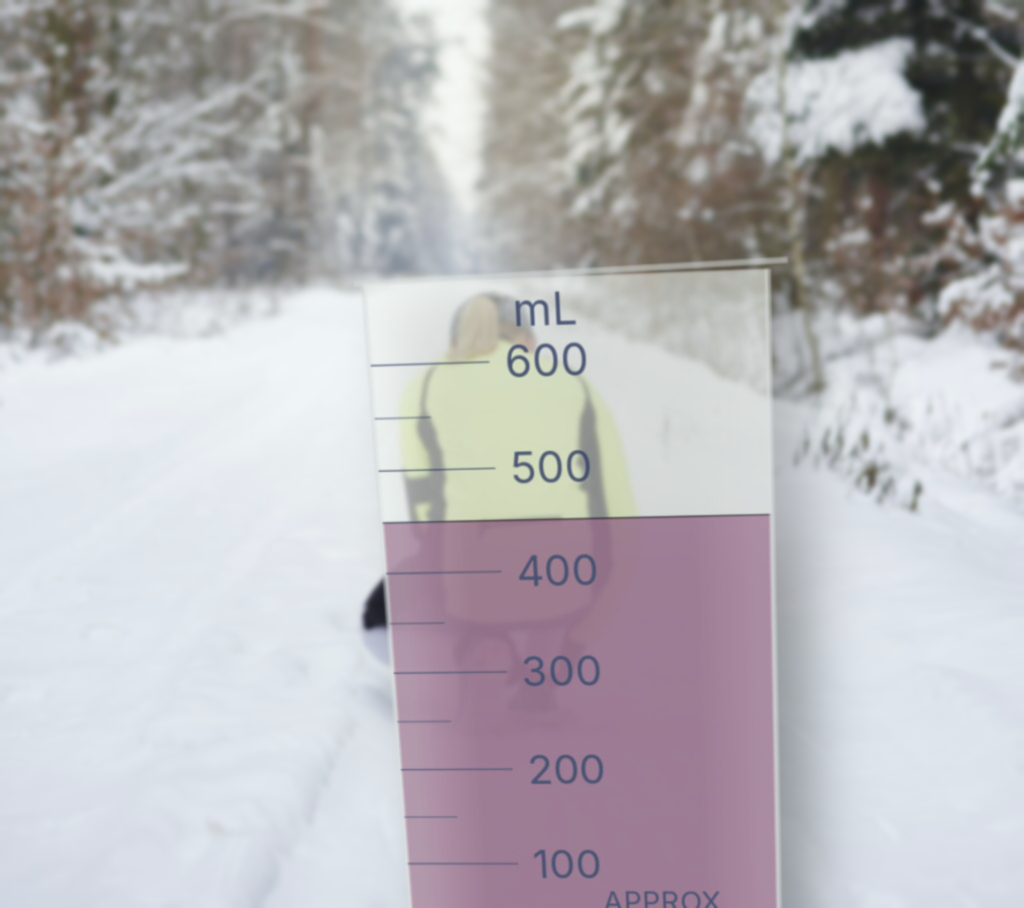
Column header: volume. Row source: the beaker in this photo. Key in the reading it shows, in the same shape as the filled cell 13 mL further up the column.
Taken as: 450 mL
